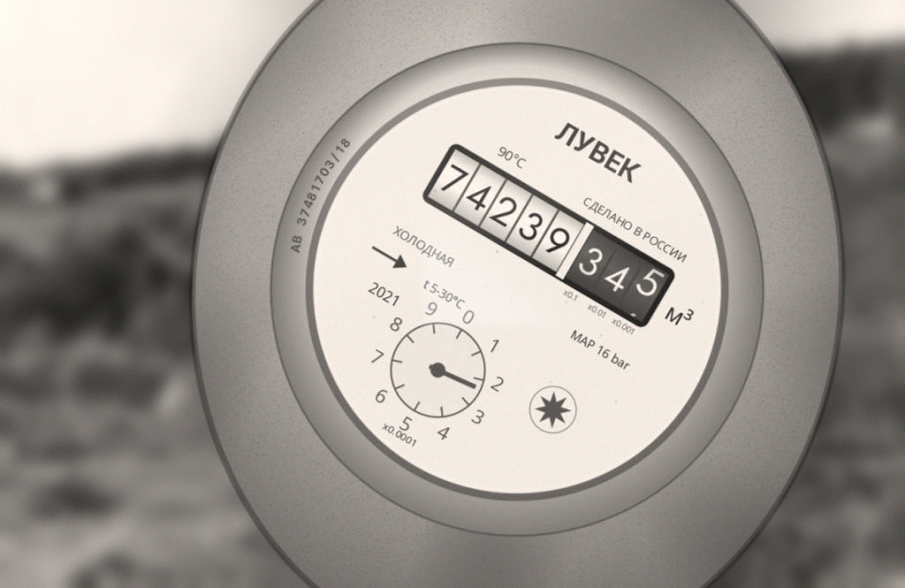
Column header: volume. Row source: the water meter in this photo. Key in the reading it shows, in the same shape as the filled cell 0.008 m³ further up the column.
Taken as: 74239.3452 m³
